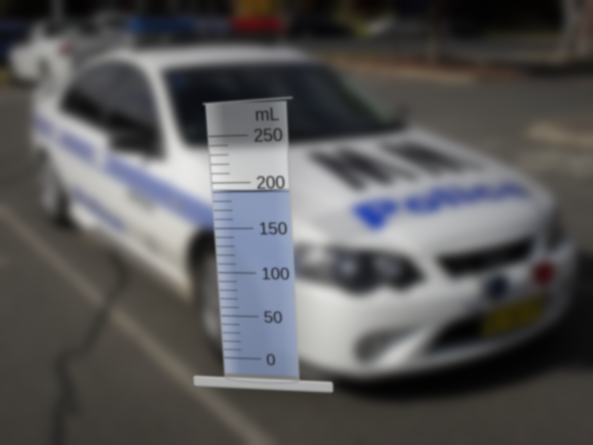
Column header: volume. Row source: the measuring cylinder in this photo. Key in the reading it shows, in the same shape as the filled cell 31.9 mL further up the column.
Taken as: 190 mL
